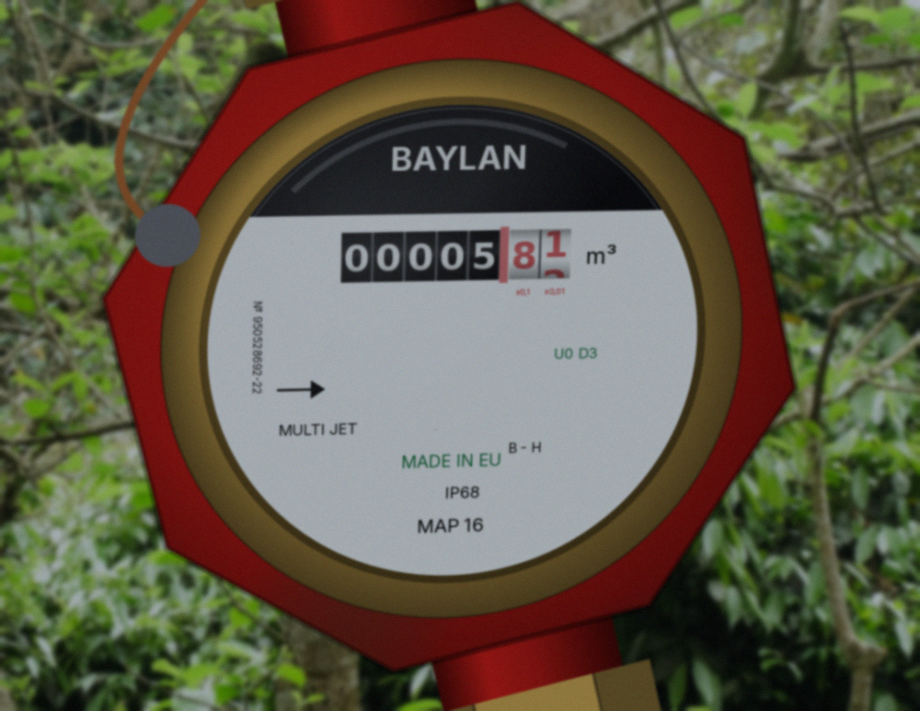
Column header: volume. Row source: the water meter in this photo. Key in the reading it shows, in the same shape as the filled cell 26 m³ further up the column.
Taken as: 5.81 m³
